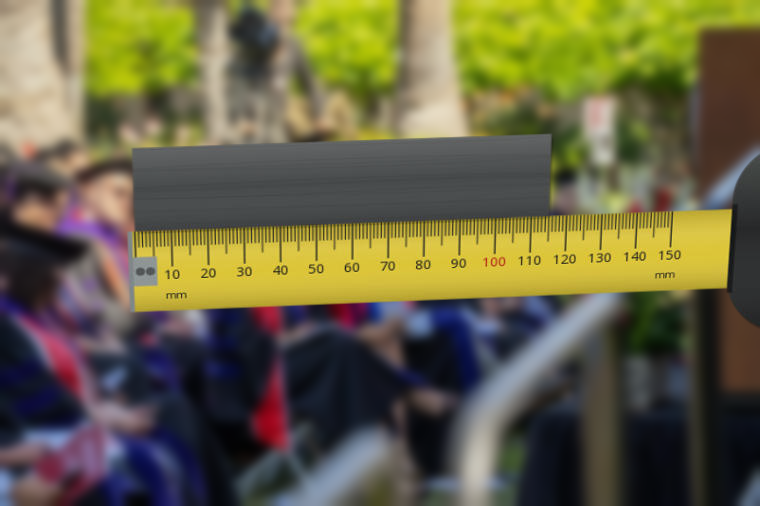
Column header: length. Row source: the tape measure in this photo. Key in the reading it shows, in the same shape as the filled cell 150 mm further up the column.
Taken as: 115 mm
